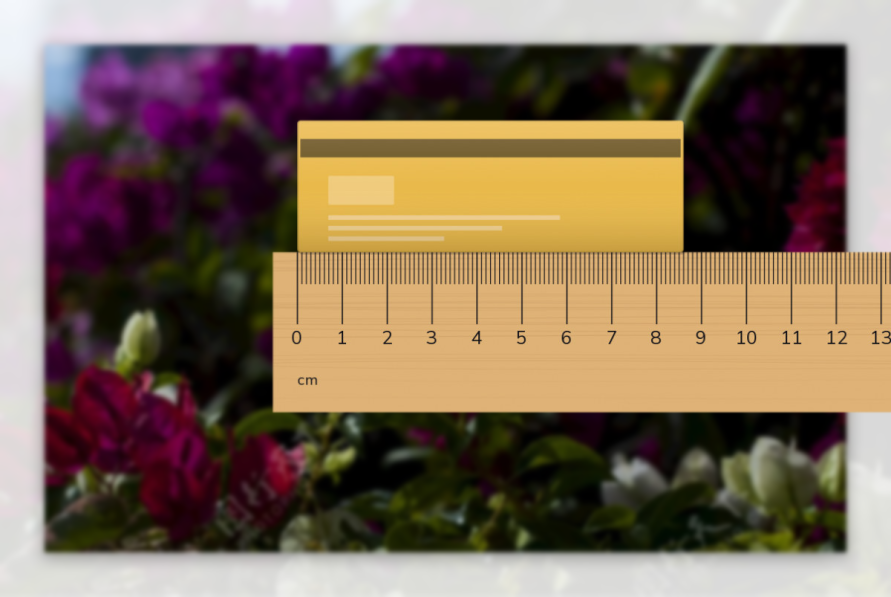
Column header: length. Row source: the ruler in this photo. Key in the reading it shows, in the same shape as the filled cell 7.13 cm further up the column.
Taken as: 8.6 cm
